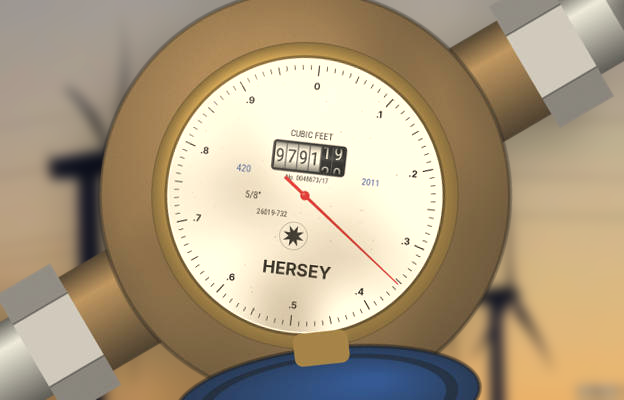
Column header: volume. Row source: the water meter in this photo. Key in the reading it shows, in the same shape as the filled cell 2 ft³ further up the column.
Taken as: 979119.35 ft³
